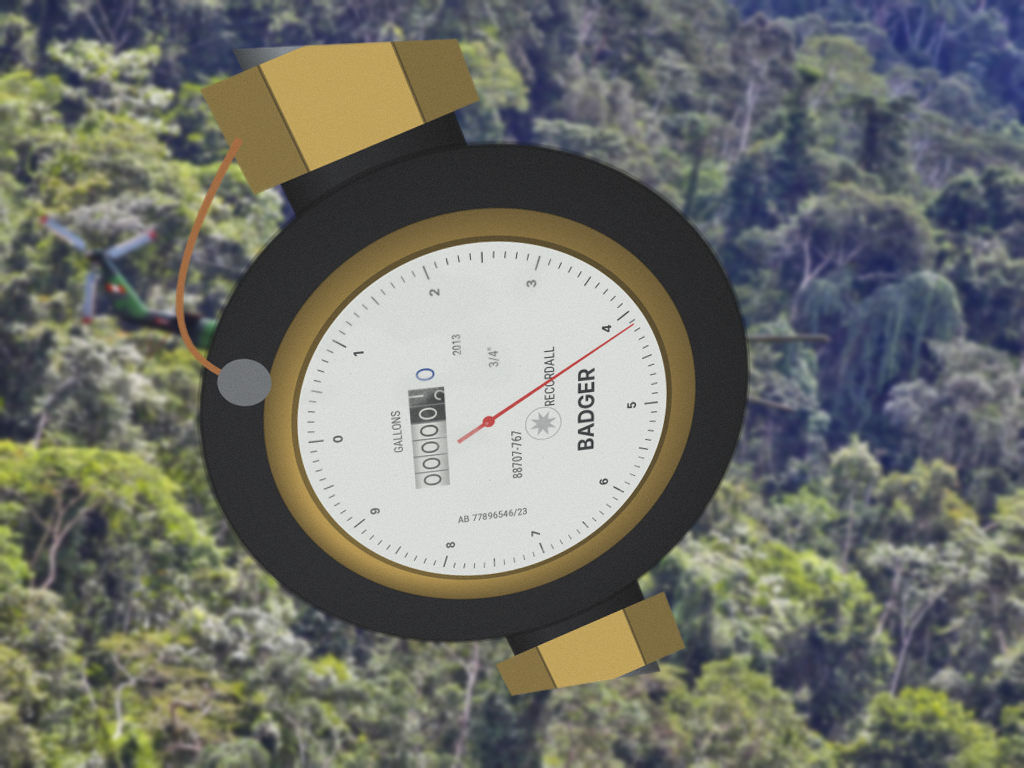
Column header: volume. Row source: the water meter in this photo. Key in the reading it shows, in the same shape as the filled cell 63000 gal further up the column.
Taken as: 14.1 gal
